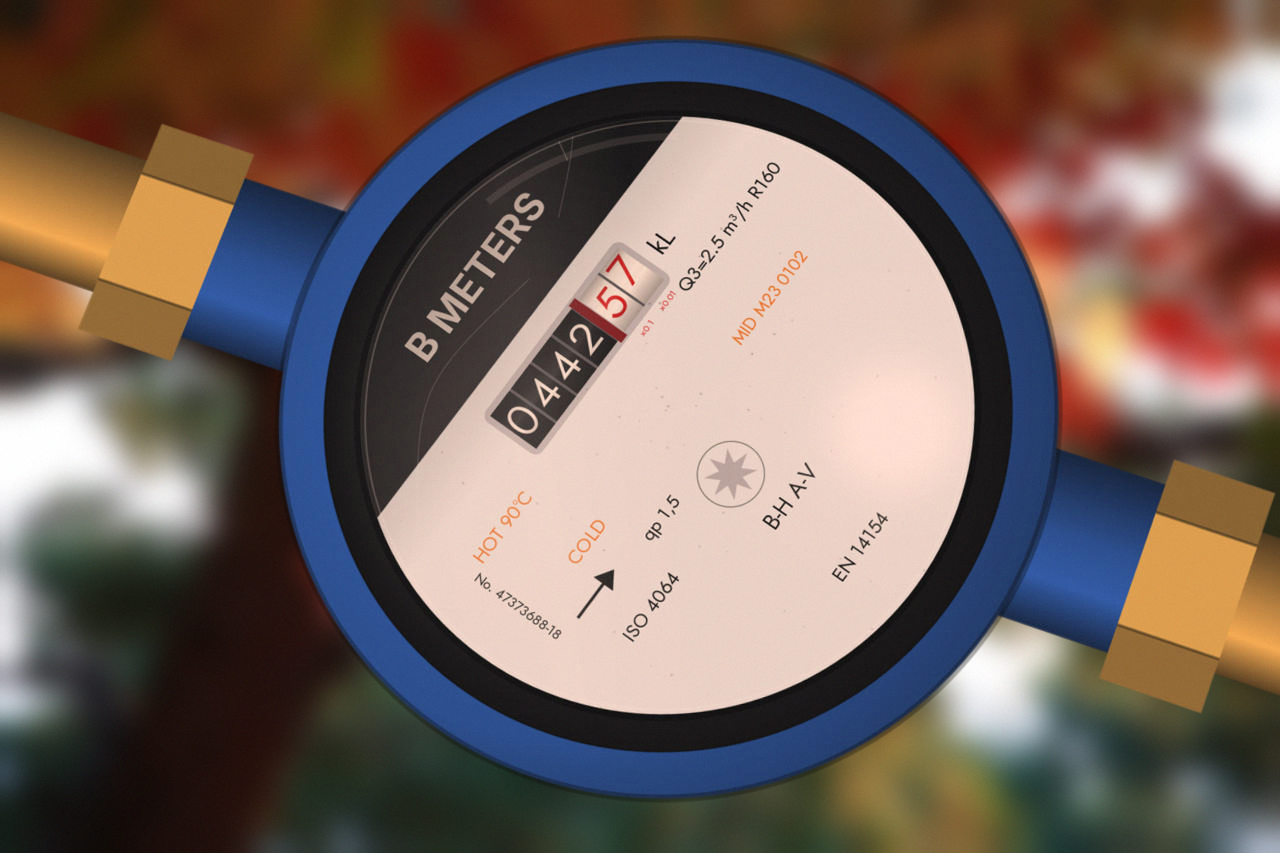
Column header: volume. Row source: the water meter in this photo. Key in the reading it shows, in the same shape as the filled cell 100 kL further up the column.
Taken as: 442.57 kL
